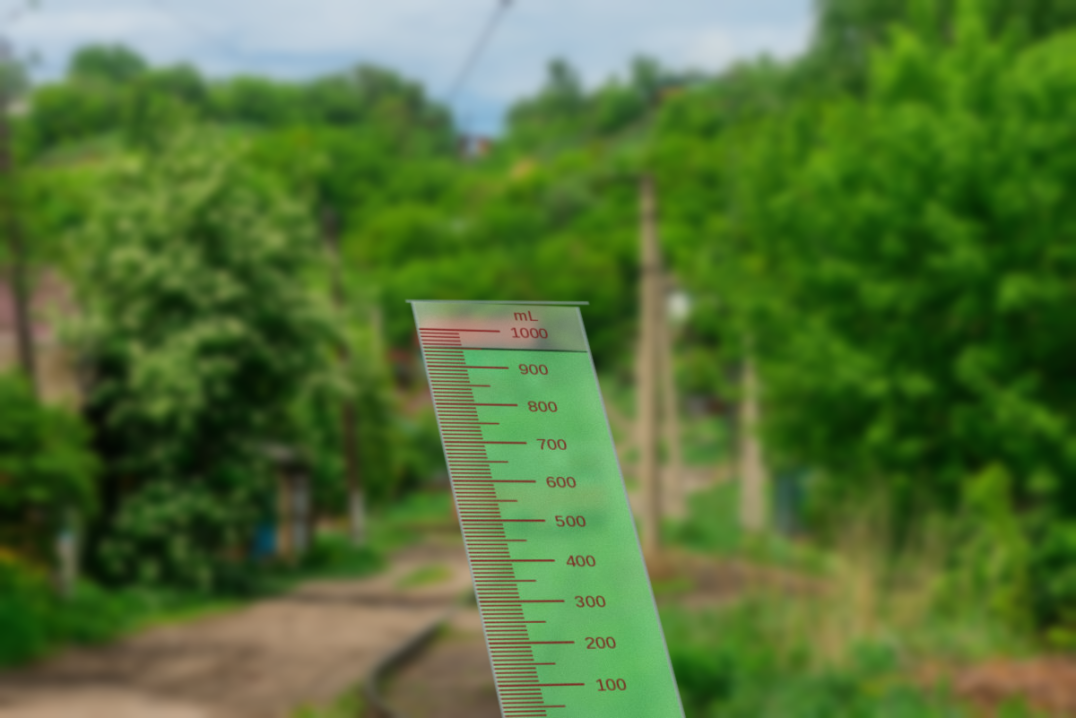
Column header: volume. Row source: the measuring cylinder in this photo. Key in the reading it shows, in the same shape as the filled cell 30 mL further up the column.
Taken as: 950 mL
